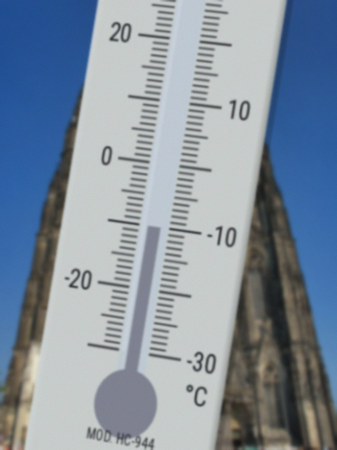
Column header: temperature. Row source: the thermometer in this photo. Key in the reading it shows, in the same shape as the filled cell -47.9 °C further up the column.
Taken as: -10 °C
